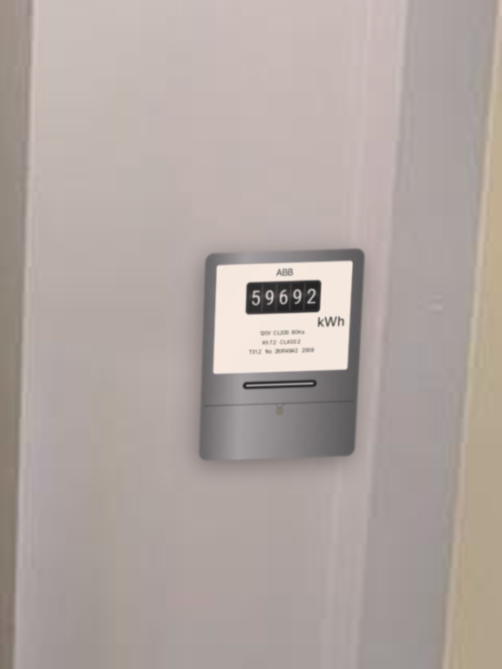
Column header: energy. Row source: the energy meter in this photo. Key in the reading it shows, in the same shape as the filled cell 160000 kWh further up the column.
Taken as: 59692 kWh
